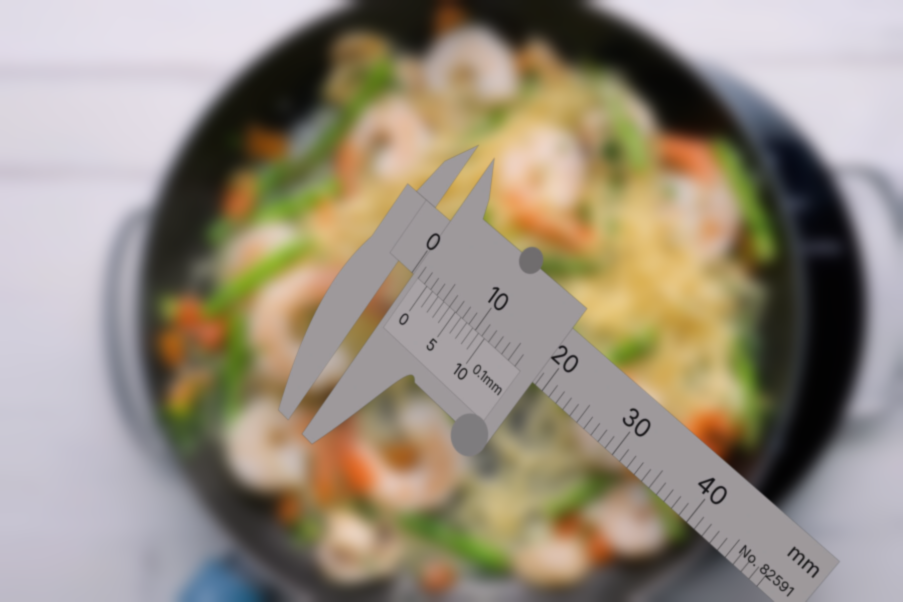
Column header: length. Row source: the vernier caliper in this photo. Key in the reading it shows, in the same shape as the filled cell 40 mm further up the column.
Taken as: 2.4 mm
